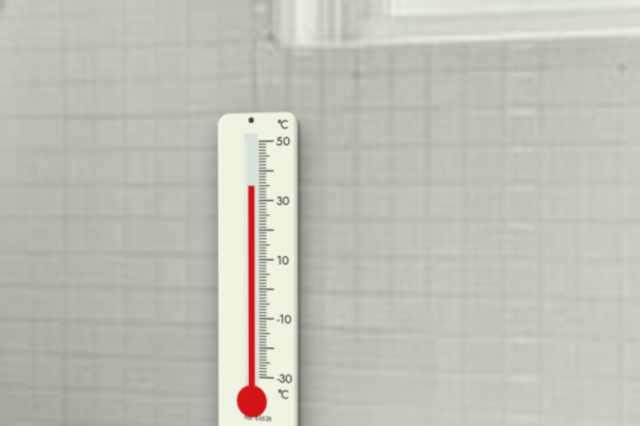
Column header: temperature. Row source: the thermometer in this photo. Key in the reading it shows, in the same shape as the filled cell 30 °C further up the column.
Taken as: 35 °C
